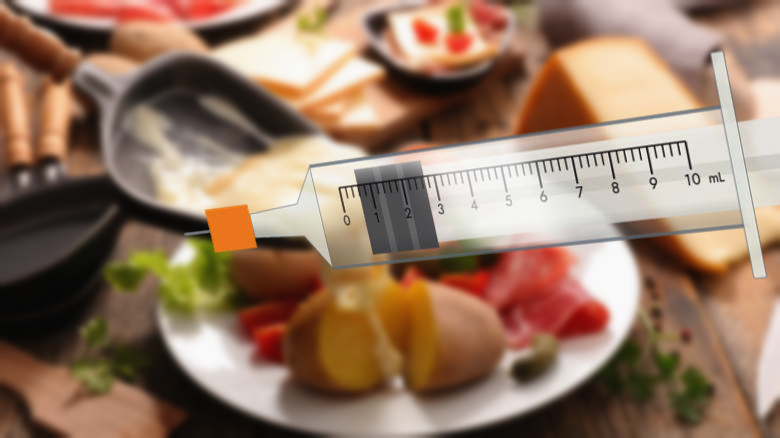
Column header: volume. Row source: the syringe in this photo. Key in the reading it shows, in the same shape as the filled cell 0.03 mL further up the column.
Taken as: 0.6 mL
